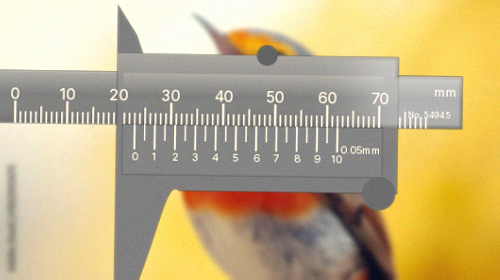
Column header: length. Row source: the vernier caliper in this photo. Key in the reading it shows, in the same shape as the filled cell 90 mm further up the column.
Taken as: 23.0 mm
